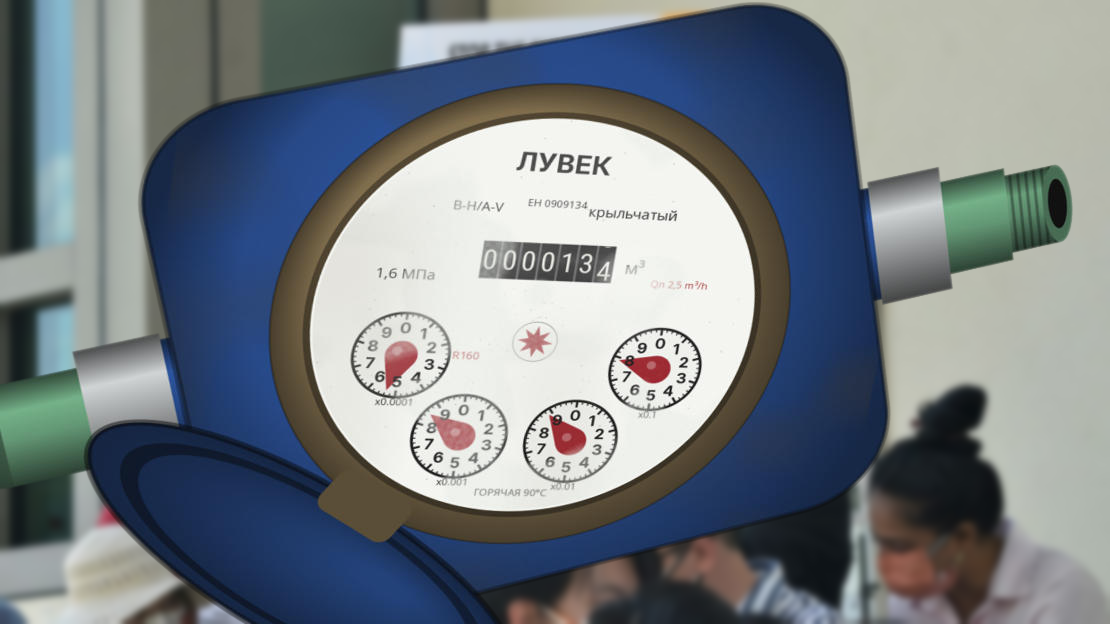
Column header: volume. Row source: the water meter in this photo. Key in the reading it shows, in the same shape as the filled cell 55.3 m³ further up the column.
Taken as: 133.7885 m³
